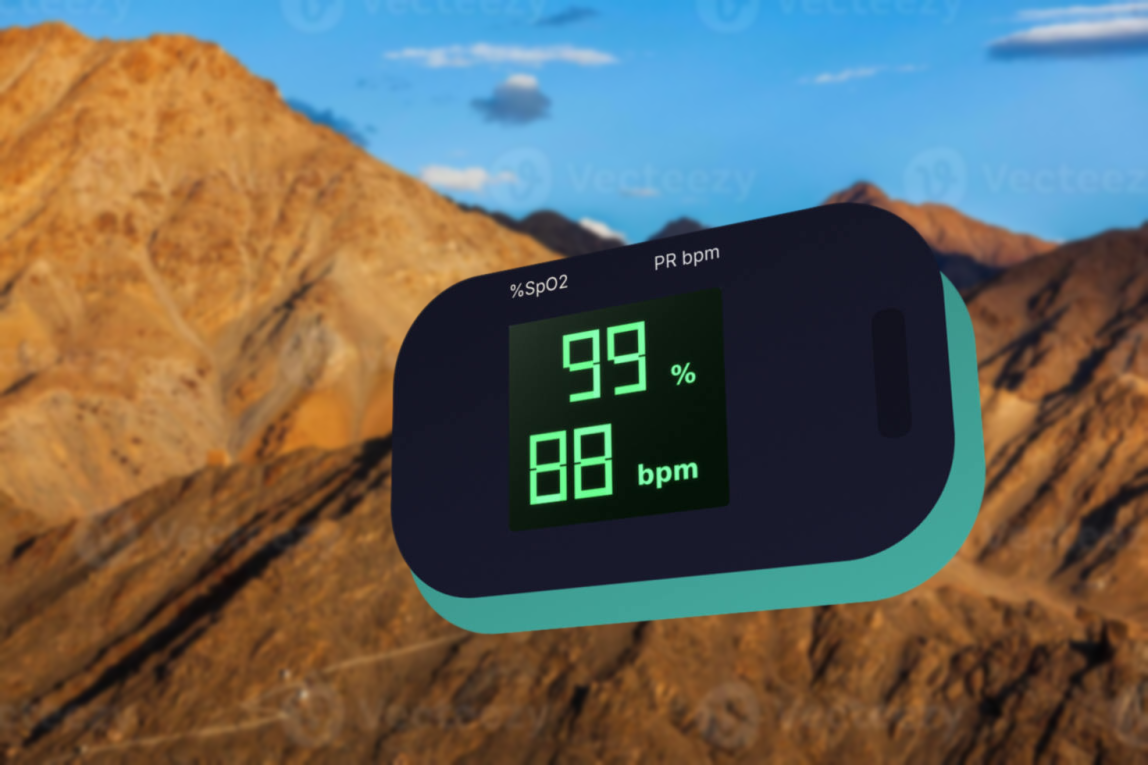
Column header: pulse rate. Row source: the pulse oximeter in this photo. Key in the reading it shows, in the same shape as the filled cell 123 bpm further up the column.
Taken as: 88 bpm
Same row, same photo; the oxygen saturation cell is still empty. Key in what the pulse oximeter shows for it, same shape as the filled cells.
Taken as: 99 %
